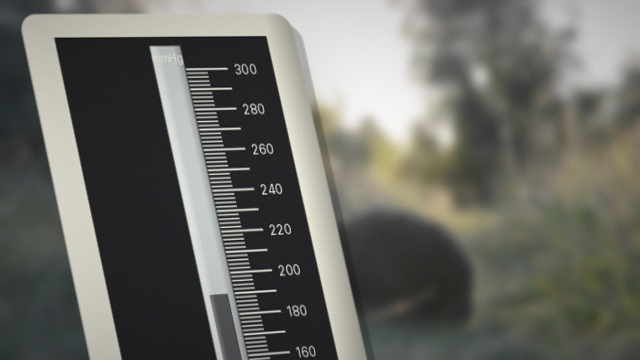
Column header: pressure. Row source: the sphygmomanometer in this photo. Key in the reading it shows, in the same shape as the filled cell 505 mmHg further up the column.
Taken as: 190 mmHg
